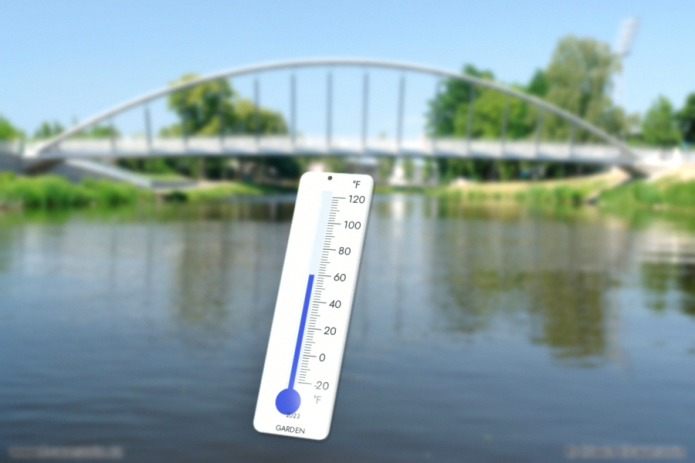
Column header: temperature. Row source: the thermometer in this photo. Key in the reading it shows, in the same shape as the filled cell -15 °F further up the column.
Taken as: 60 °F
